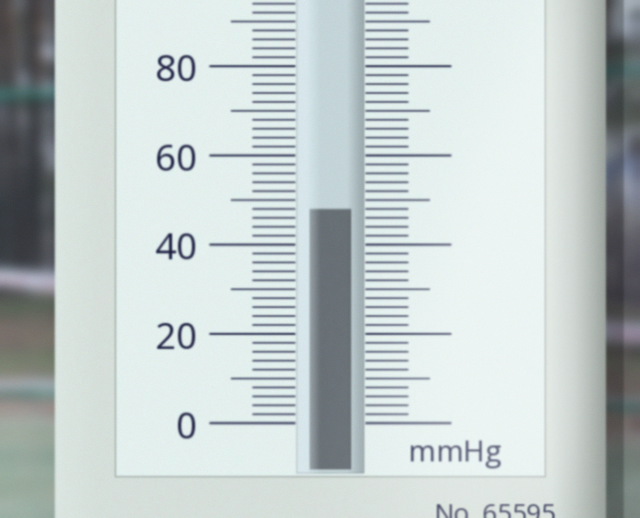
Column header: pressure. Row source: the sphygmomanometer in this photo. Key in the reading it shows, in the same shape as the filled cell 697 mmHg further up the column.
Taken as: 48 mmHg
